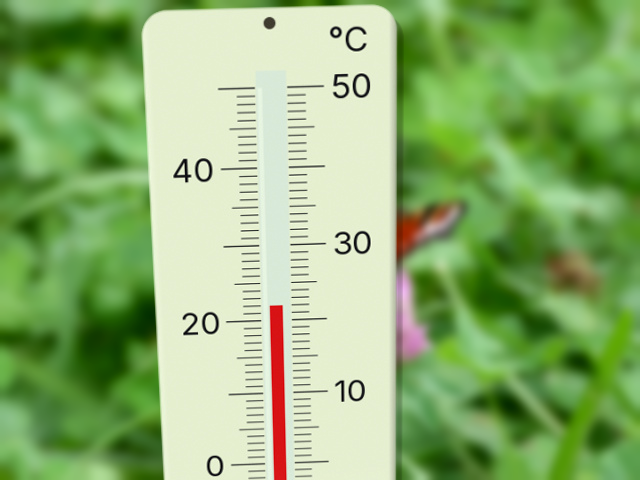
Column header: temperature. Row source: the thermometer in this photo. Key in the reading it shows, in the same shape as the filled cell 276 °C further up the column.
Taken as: 22 °C
